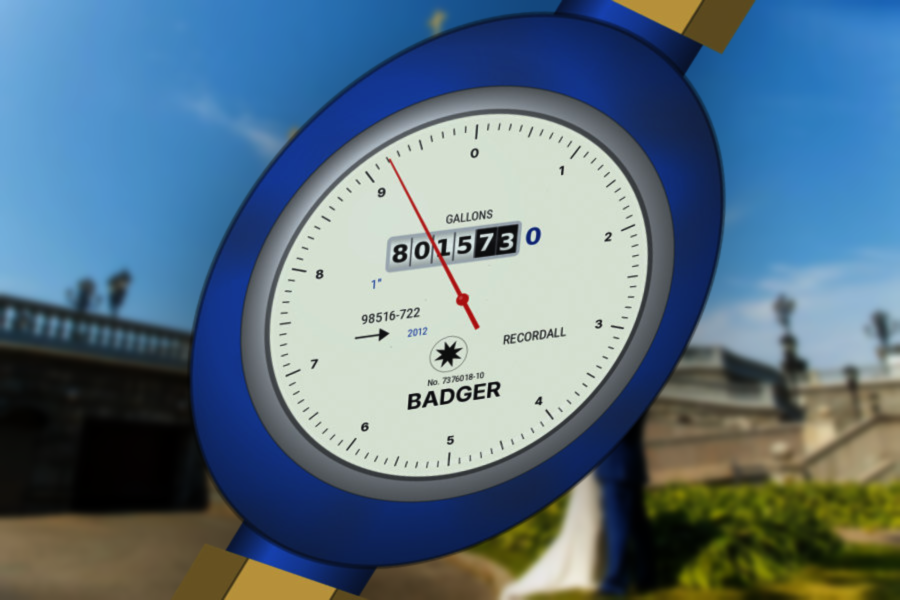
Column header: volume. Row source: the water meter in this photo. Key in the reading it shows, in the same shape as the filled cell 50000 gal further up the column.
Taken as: 8015729.2 gal
